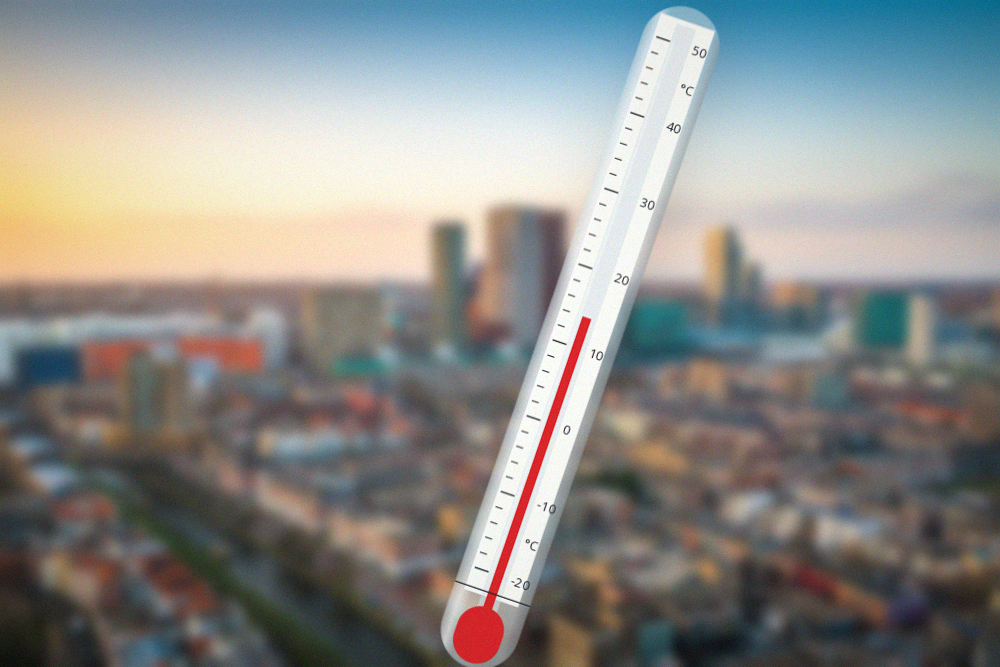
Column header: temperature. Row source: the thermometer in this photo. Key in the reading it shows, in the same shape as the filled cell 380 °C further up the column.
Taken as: 14 °C
